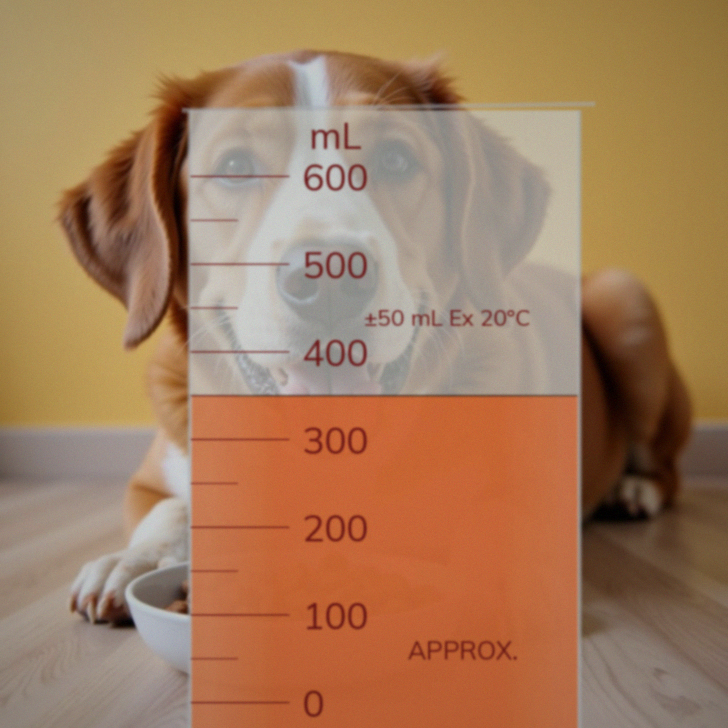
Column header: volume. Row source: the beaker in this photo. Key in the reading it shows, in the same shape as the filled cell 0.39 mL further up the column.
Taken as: 350 mL
